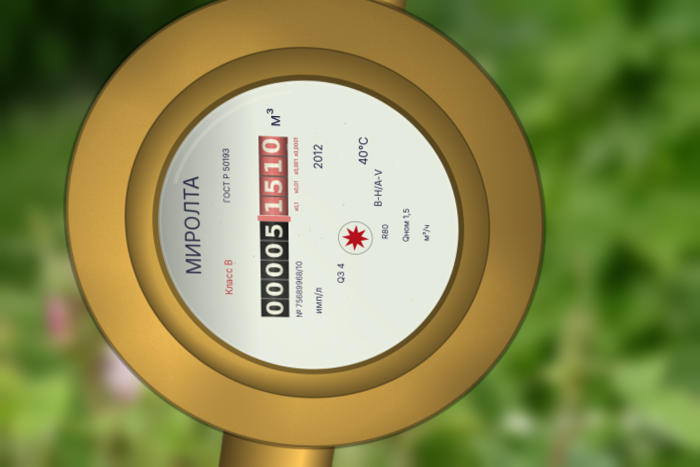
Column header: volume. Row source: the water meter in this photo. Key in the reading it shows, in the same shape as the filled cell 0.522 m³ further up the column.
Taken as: 5.1510 m³
